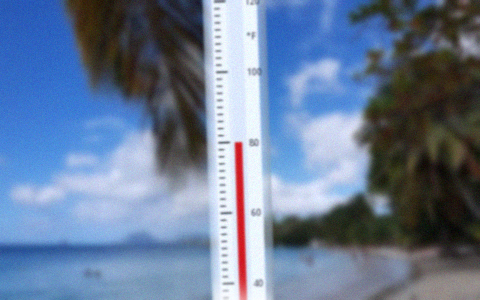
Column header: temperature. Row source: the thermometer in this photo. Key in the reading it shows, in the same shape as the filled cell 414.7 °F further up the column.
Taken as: 80 °F
